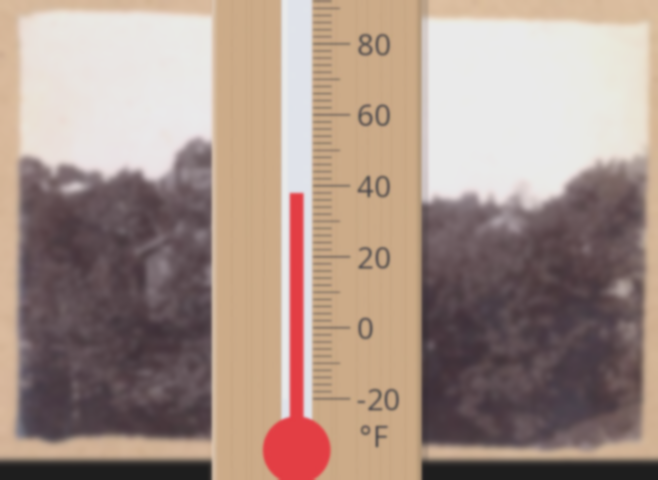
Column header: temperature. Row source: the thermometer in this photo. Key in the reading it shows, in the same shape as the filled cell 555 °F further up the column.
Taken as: 38 °F
